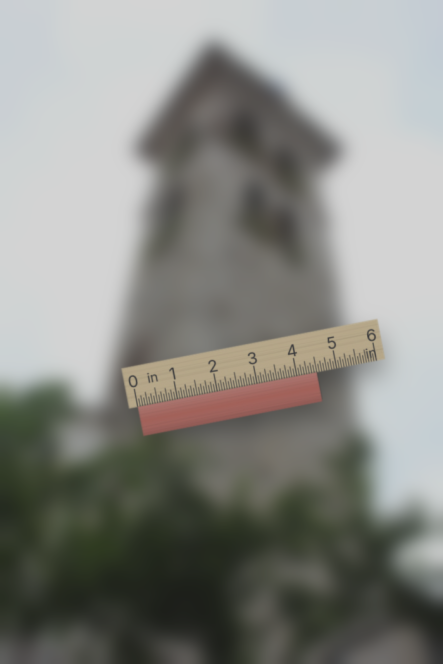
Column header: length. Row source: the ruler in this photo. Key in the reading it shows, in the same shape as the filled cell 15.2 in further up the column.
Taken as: 4.5 in
